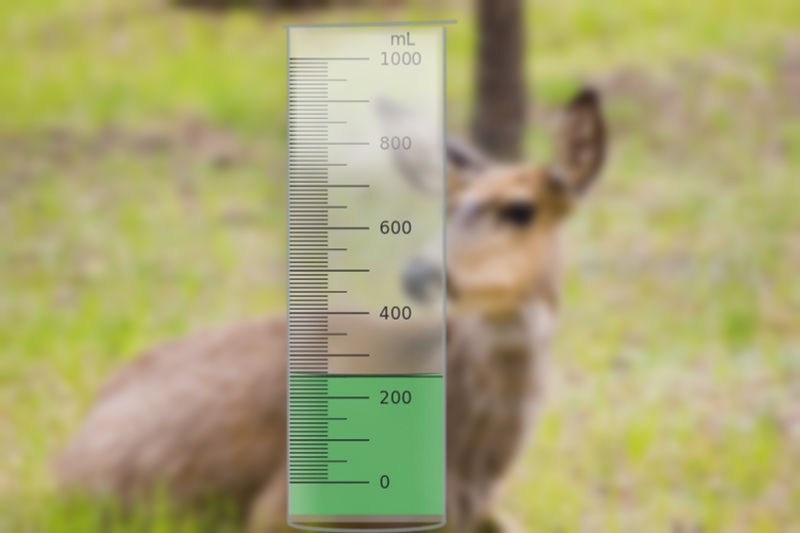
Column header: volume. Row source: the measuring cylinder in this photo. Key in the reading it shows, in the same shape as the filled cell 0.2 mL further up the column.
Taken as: 250 mL
